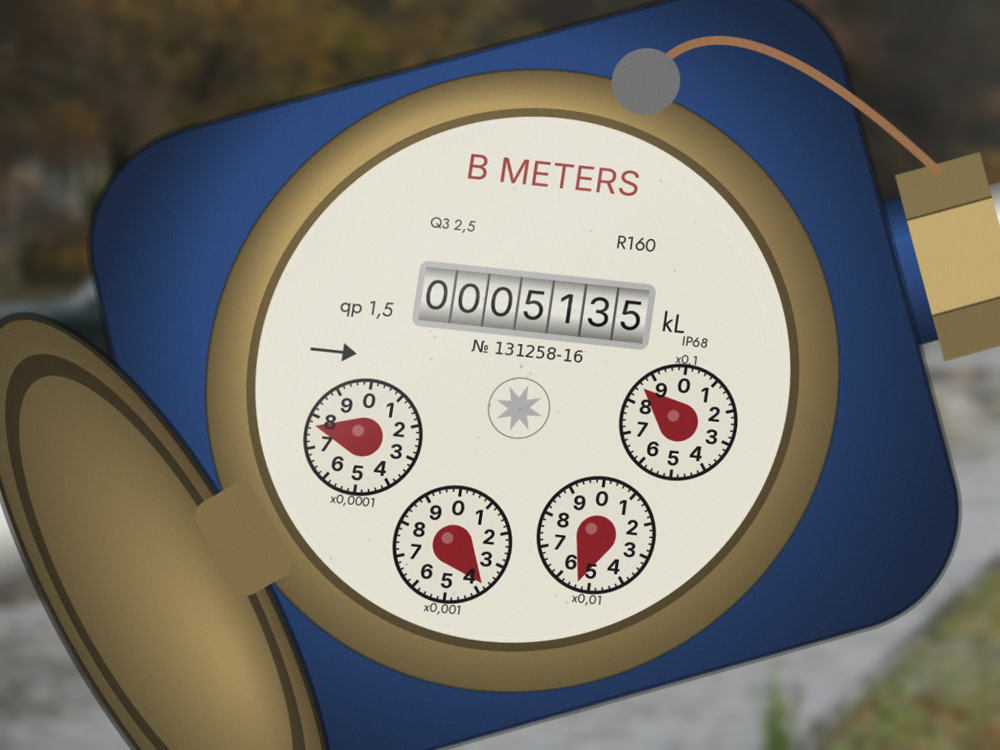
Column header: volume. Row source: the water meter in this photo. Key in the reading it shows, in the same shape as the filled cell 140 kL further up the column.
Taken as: 5135.8537 kL
